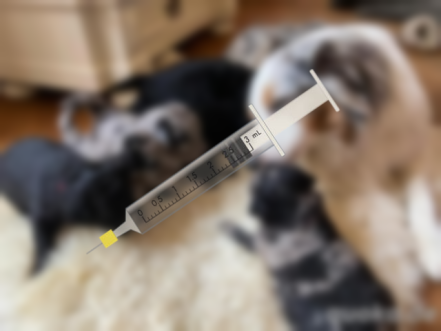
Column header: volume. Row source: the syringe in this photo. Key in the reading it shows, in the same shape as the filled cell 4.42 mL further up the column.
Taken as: 2.4 mL
